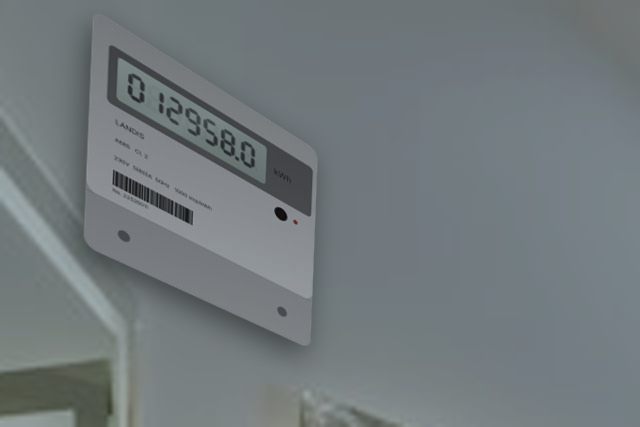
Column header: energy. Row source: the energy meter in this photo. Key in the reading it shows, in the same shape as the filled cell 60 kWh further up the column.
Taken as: 12958.0 kWh
